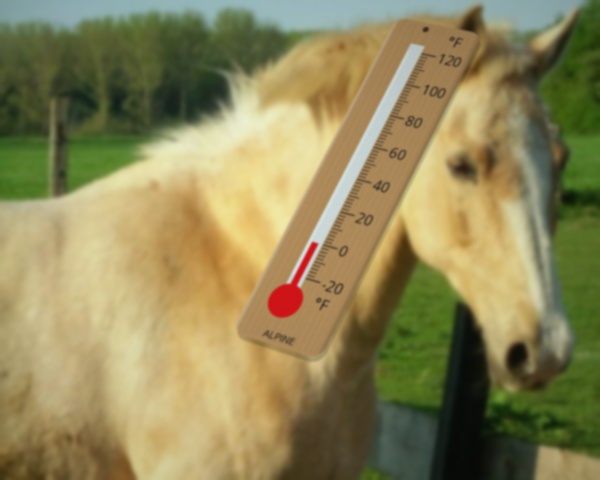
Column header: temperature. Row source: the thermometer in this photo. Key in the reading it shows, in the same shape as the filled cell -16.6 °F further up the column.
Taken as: 0 °F
